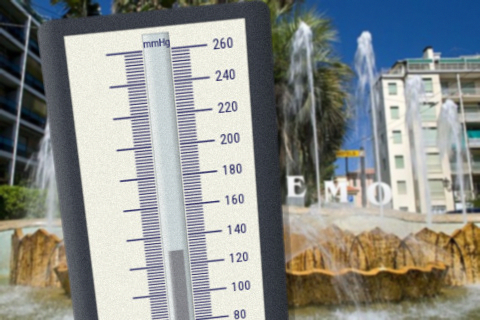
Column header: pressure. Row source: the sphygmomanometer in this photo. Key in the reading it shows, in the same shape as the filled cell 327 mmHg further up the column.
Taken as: 130 mmHg
